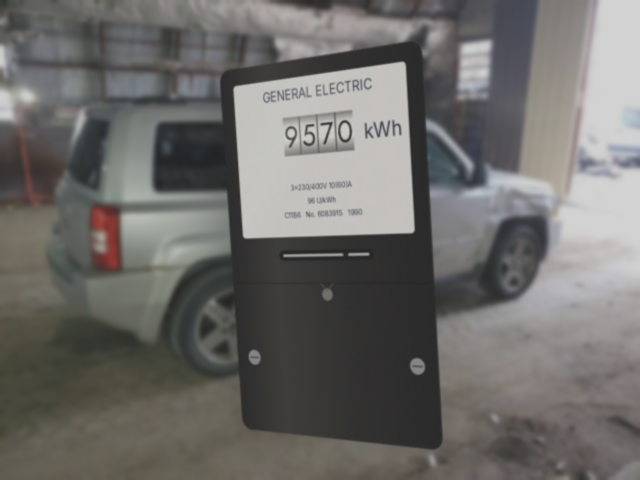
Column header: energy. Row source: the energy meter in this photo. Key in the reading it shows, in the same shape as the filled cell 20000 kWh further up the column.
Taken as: 9570 kWh
